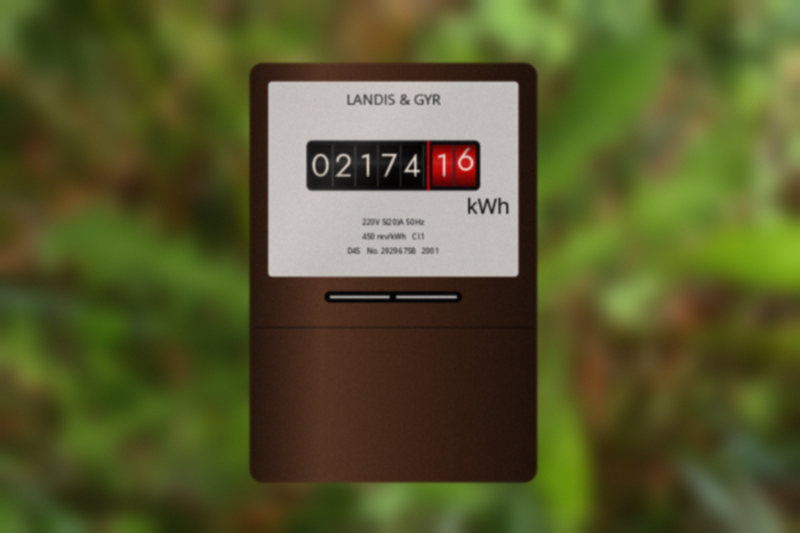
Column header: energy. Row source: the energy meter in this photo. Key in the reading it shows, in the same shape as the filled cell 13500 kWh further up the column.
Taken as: 2174.16 kWh
